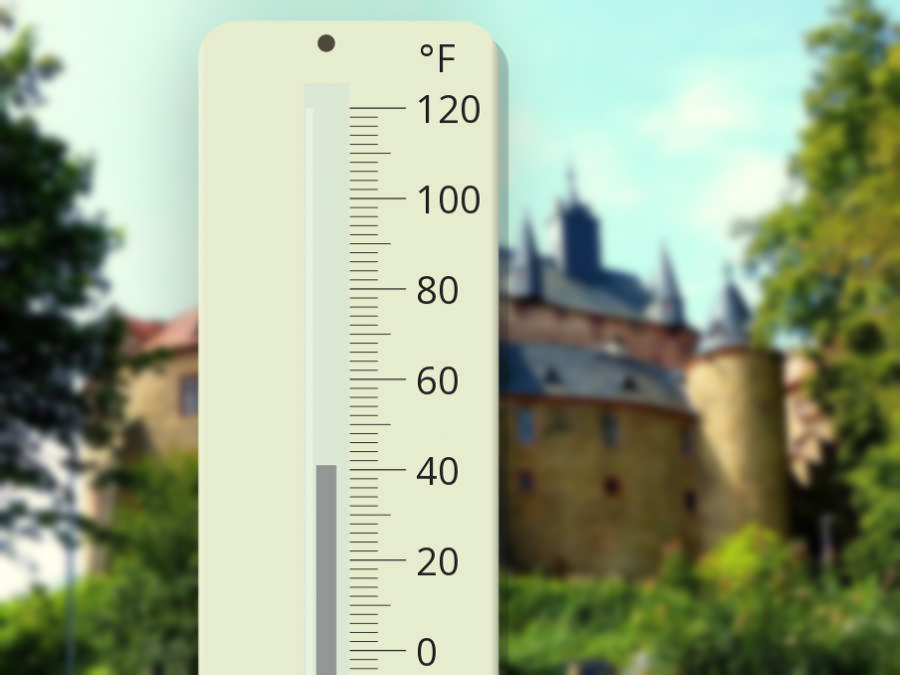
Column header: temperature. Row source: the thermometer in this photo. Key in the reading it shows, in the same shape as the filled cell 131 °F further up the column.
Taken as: 41 °F
